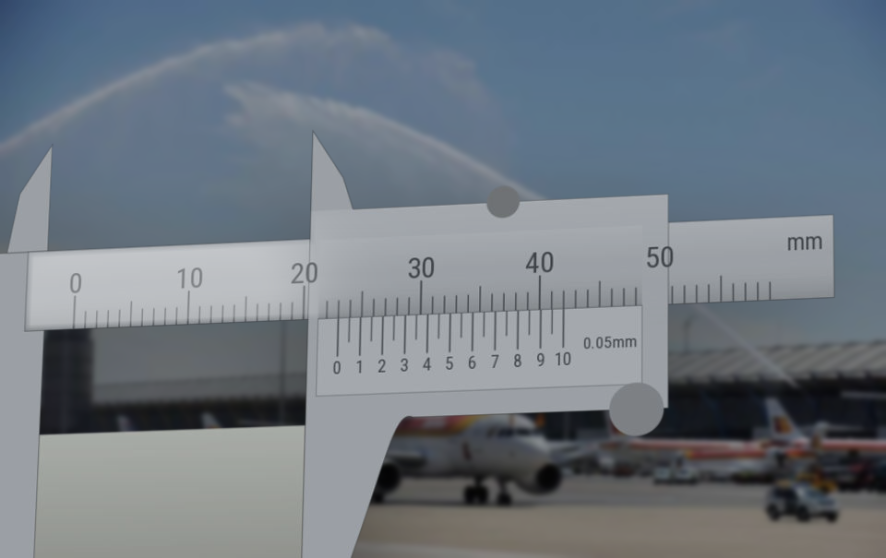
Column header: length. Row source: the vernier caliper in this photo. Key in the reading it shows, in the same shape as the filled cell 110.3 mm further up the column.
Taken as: 23.0 mm
